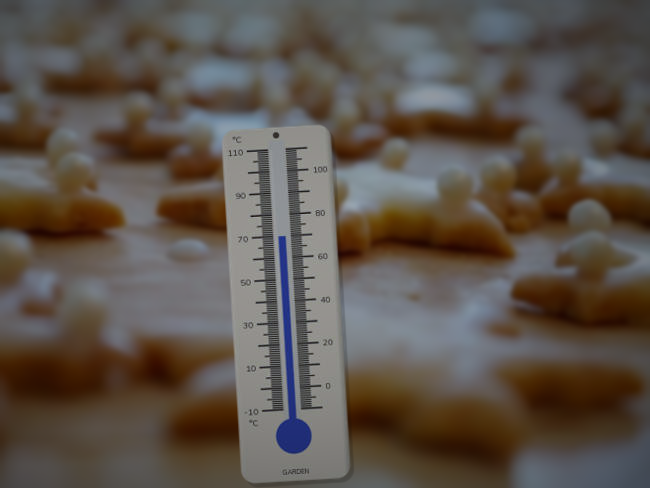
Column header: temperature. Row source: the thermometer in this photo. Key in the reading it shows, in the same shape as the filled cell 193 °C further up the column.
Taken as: 70 °C
